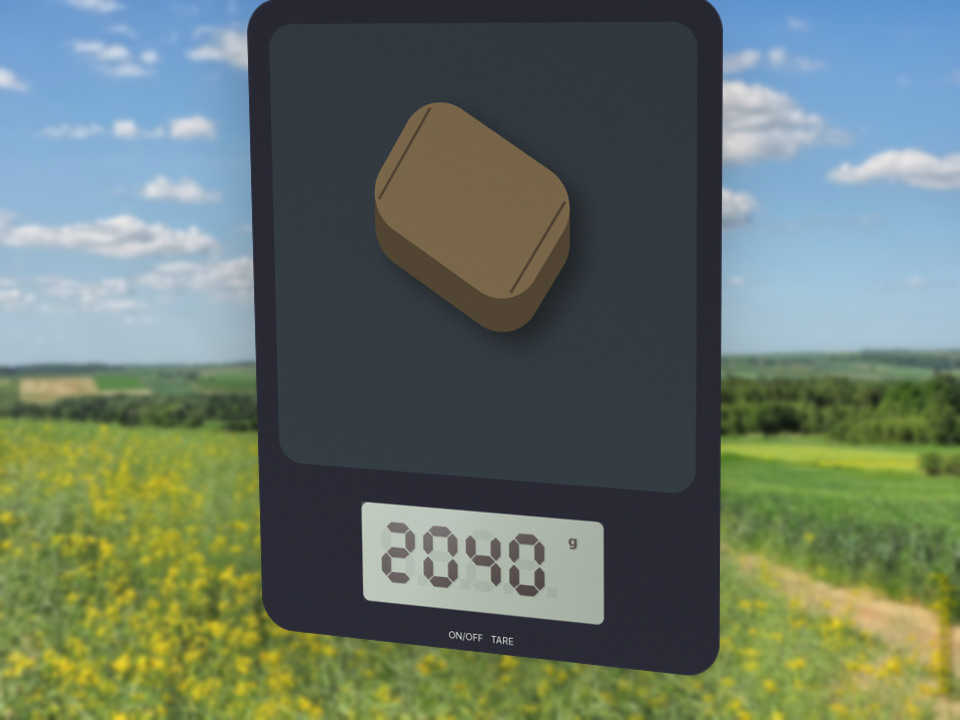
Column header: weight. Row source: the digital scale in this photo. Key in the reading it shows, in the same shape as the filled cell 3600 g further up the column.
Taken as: 2040 g
